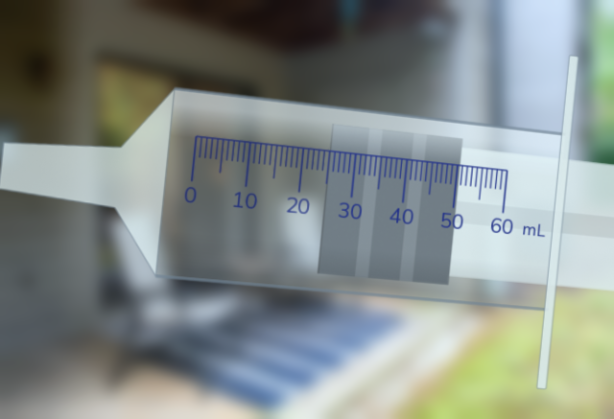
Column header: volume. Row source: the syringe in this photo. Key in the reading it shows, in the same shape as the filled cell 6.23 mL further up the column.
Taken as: 25 mL
